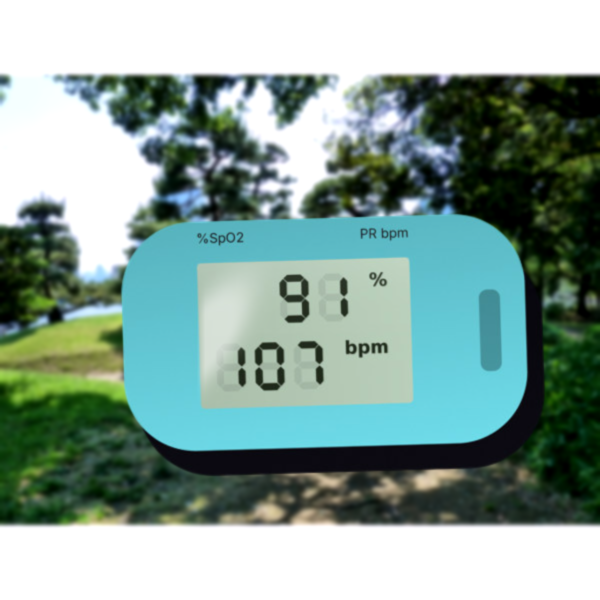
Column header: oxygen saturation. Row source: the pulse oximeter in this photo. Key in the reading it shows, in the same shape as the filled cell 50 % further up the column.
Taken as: 91 %
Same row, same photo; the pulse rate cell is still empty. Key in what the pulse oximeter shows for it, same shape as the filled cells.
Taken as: 107 bpm
